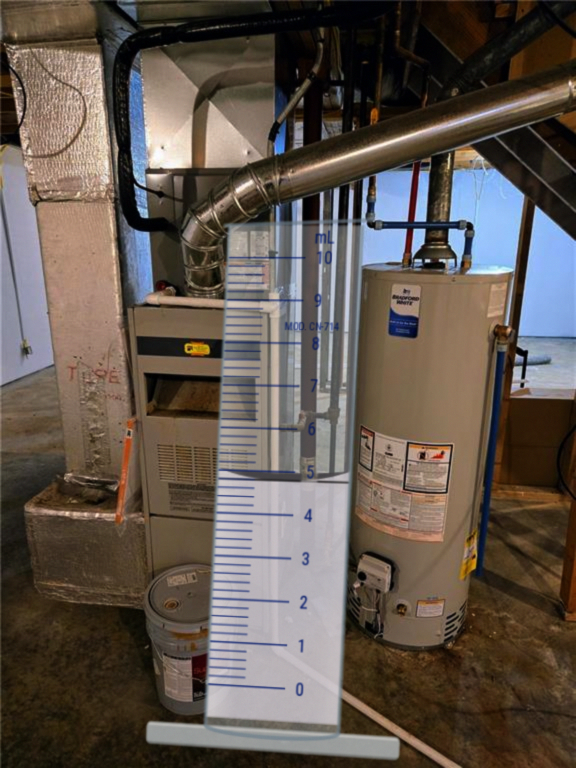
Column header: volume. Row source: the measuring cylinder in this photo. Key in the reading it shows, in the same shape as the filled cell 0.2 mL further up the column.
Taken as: 4.8 mL
